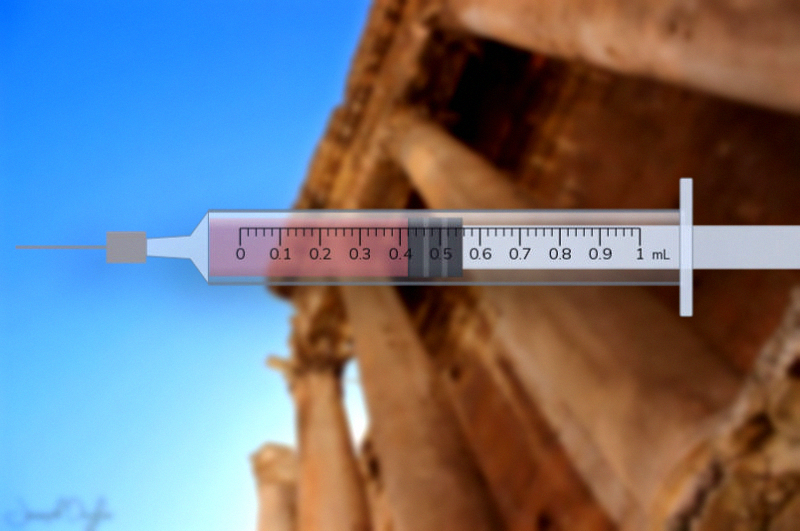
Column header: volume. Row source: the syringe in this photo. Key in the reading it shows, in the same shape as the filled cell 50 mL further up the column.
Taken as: 0.42 mL
